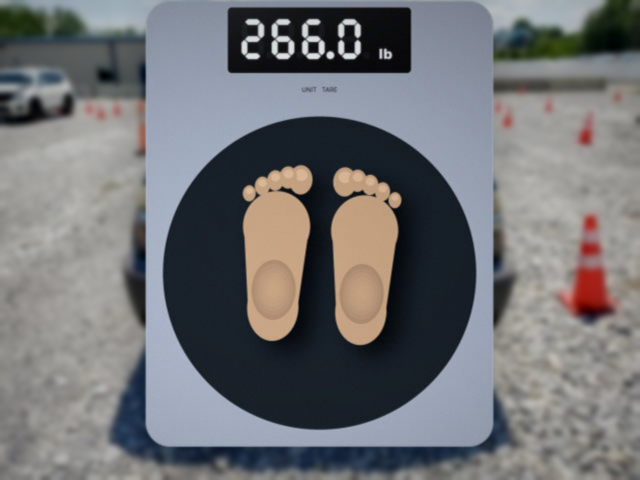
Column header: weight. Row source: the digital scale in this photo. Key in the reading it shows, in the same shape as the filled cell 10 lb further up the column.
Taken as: 266.0 lb
